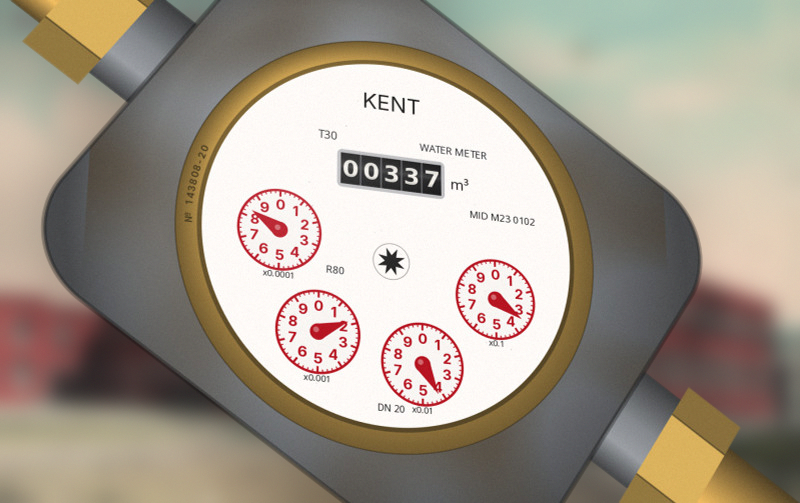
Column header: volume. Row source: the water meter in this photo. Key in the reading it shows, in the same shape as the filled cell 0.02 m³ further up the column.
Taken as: 337.3418 m³
